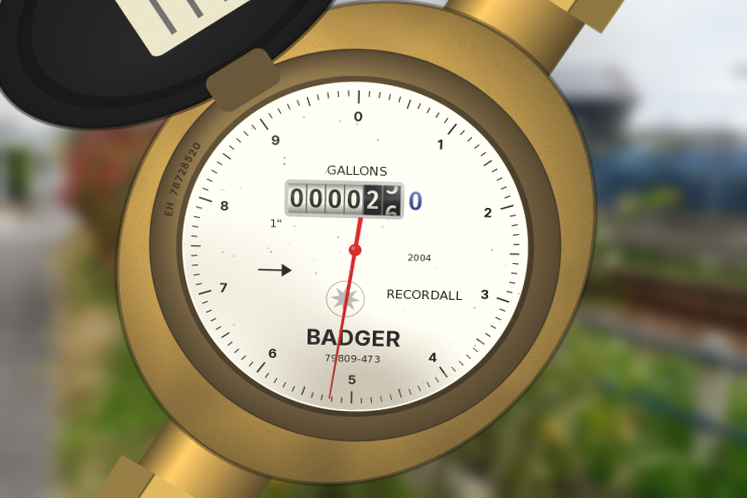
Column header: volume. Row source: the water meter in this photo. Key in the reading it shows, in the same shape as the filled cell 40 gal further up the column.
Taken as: 255.2 gal
